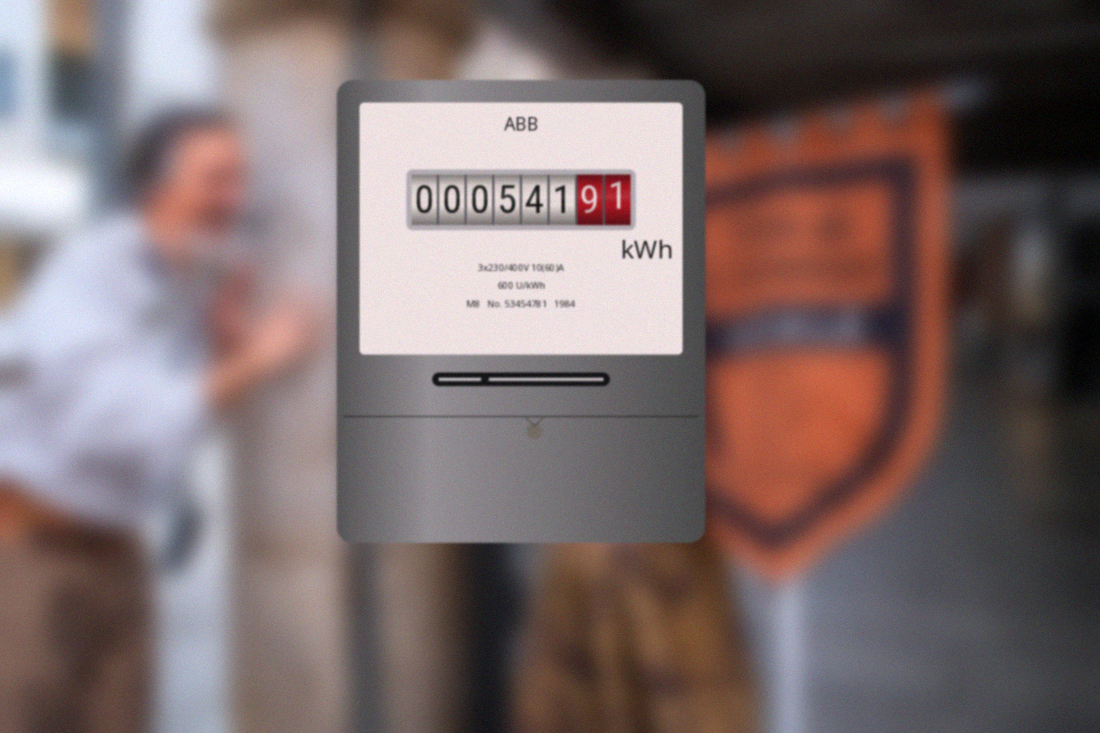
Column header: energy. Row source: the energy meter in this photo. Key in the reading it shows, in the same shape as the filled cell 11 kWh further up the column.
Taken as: 541.91 kWh
